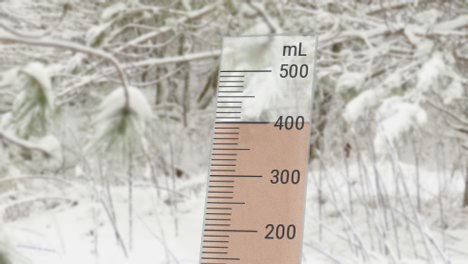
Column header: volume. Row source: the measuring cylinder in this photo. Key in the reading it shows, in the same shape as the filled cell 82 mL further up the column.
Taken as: 400 mL
